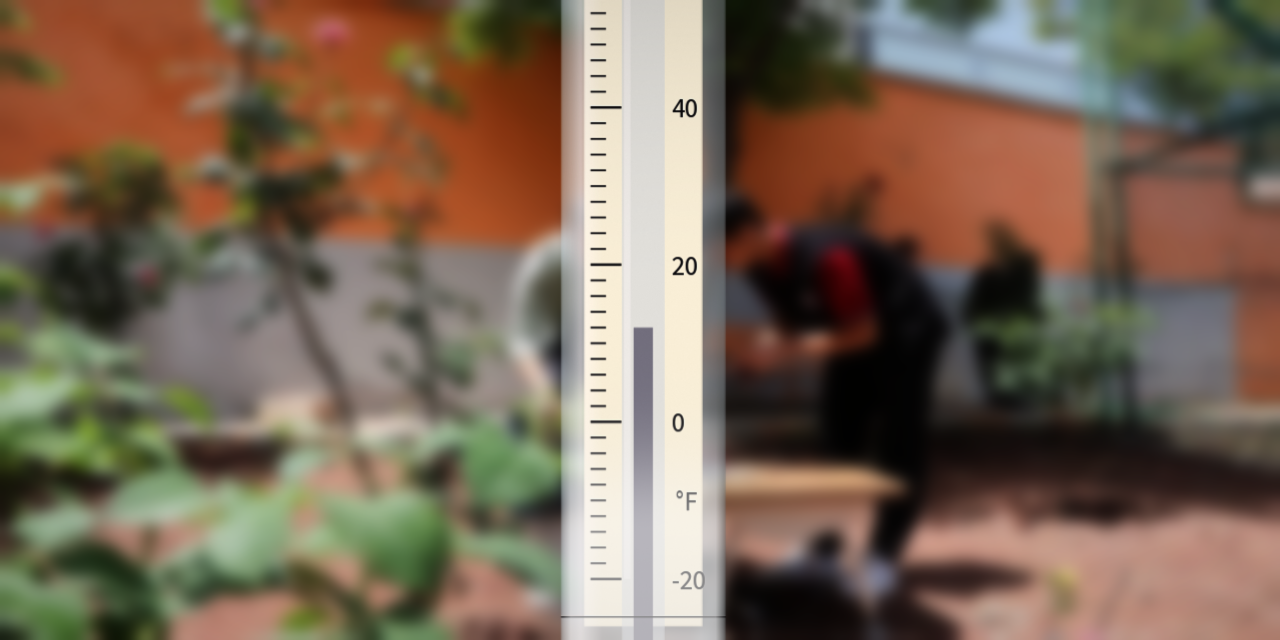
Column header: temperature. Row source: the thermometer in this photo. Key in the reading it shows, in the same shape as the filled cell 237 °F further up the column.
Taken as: 12 °F
